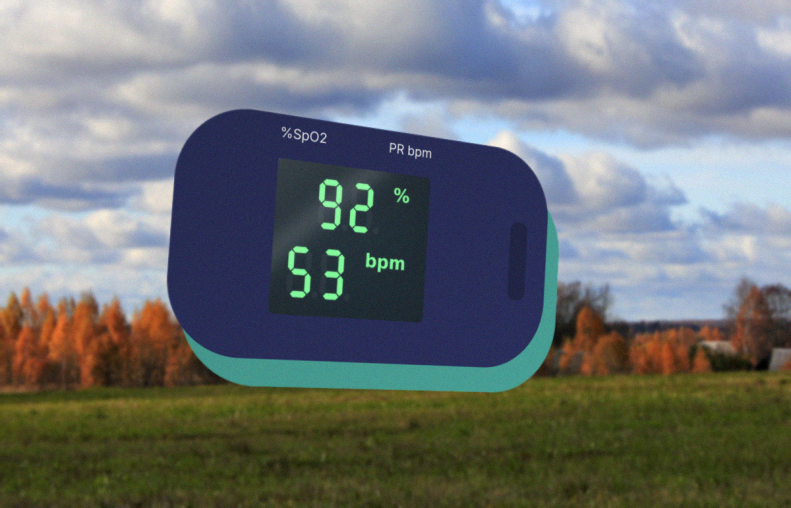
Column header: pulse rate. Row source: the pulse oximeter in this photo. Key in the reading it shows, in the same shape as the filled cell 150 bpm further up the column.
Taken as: 53 bpm
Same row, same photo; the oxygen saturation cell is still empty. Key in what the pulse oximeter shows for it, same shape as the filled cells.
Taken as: 92 %
